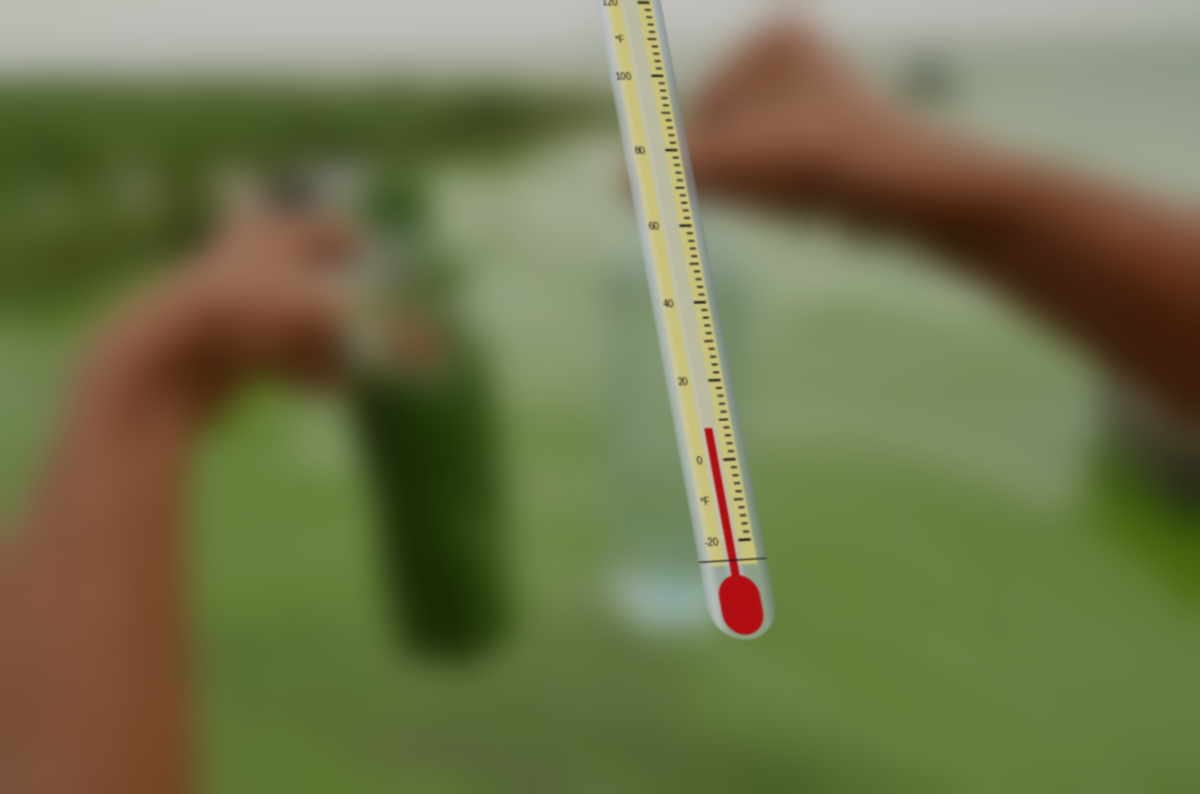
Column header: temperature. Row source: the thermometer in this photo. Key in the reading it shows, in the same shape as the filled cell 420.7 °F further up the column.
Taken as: 8 °F
